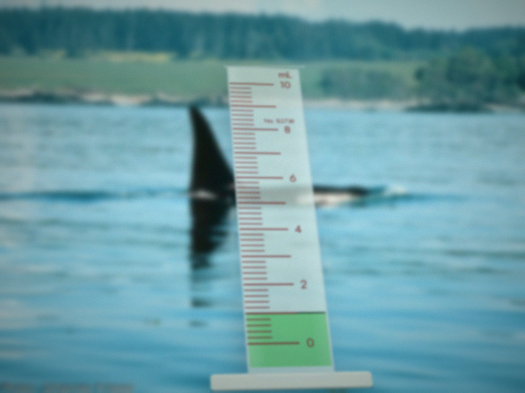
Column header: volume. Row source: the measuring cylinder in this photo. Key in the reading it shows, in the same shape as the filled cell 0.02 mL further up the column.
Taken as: 1 mL
